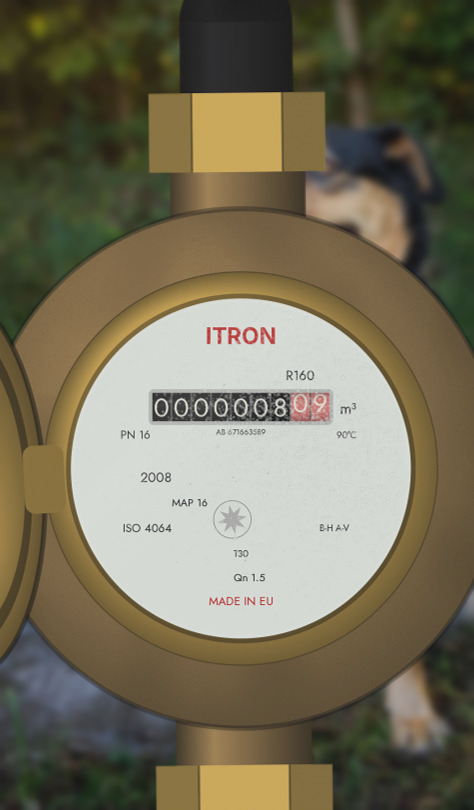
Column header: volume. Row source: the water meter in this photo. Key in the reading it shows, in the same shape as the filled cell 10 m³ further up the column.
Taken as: 8.09 m³
